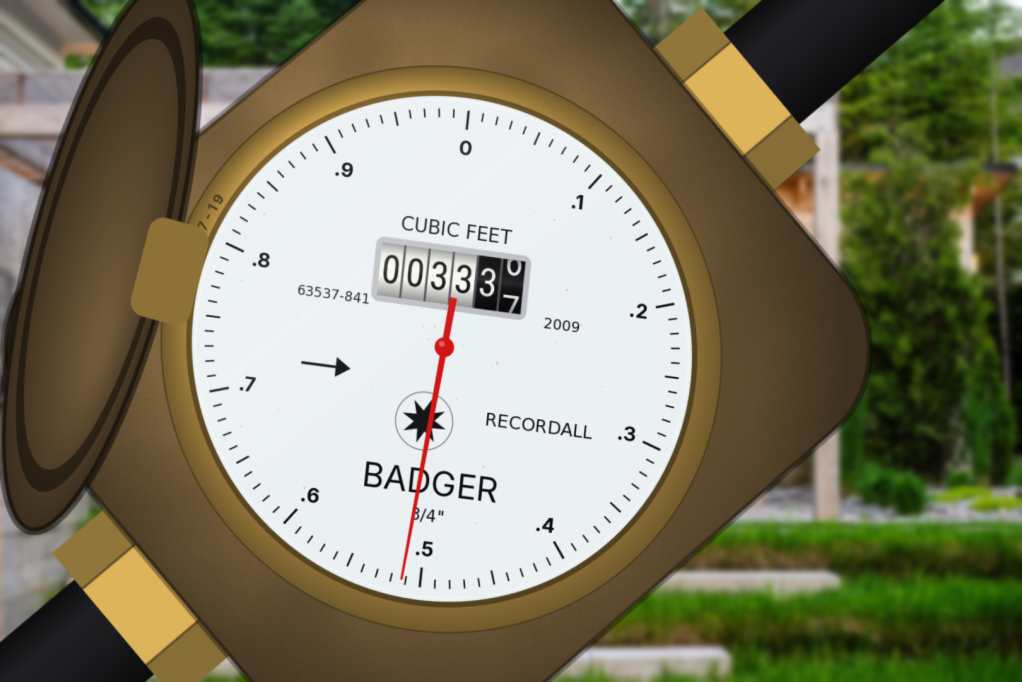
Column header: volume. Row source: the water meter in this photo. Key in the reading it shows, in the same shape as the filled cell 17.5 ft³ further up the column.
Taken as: 3336.51 ft³
